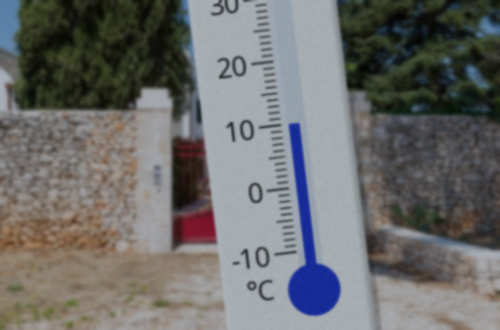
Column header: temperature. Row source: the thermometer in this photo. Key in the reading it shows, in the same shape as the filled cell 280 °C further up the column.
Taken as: 10 °C
